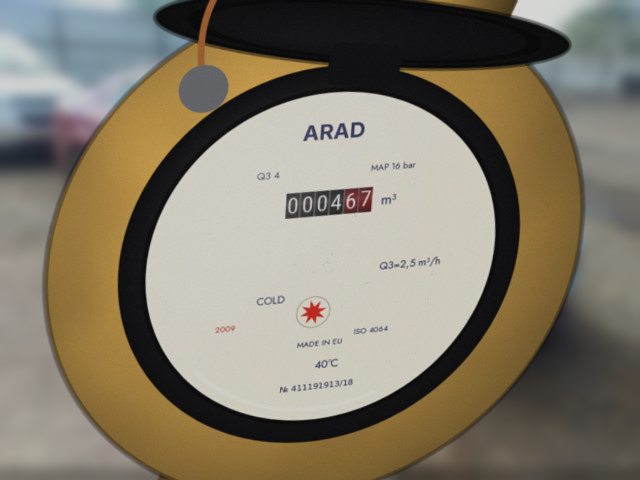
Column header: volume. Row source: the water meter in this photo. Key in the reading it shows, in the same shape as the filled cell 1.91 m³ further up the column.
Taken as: 4.67 m³
